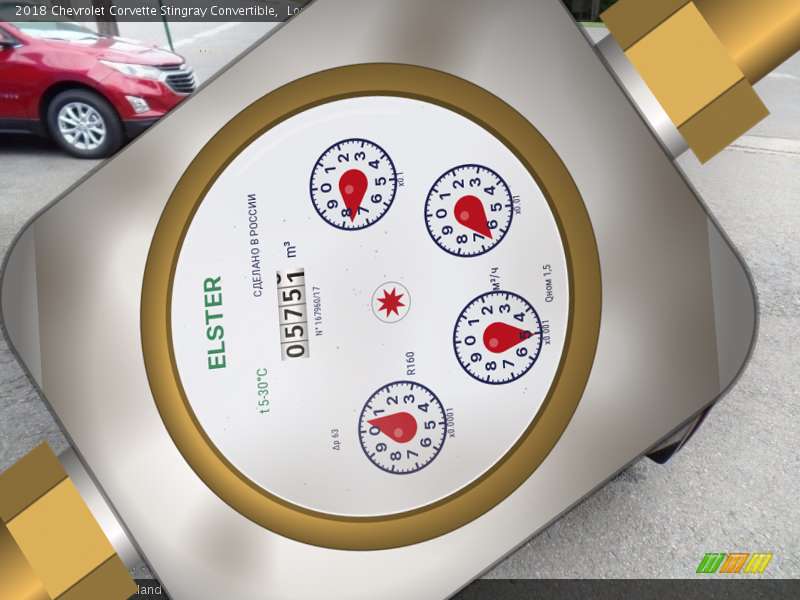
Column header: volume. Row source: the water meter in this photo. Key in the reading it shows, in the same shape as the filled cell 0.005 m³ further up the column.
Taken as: 5750.7650 m³
